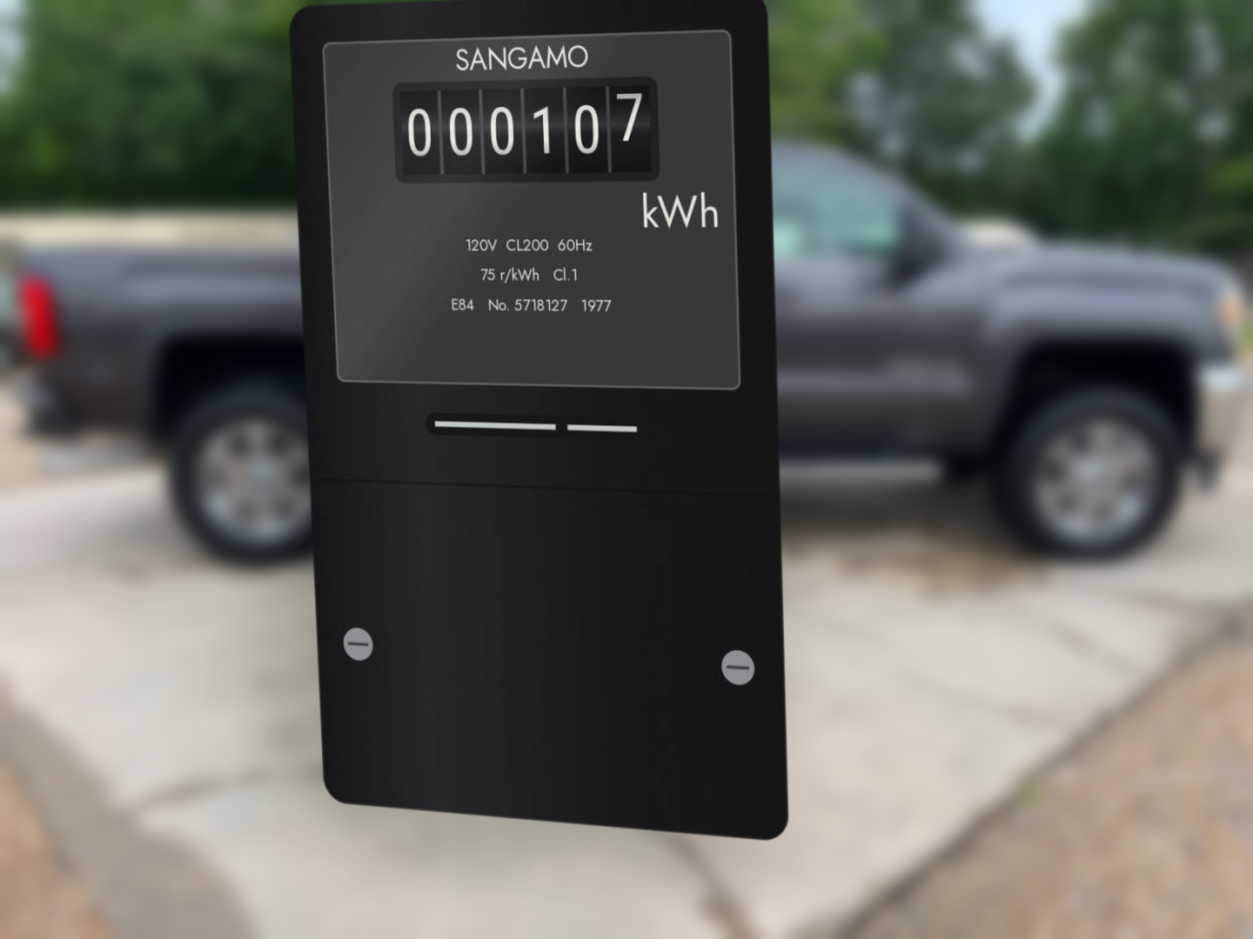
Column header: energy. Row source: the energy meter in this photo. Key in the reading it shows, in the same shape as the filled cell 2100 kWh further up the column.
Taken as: 107 kWh
